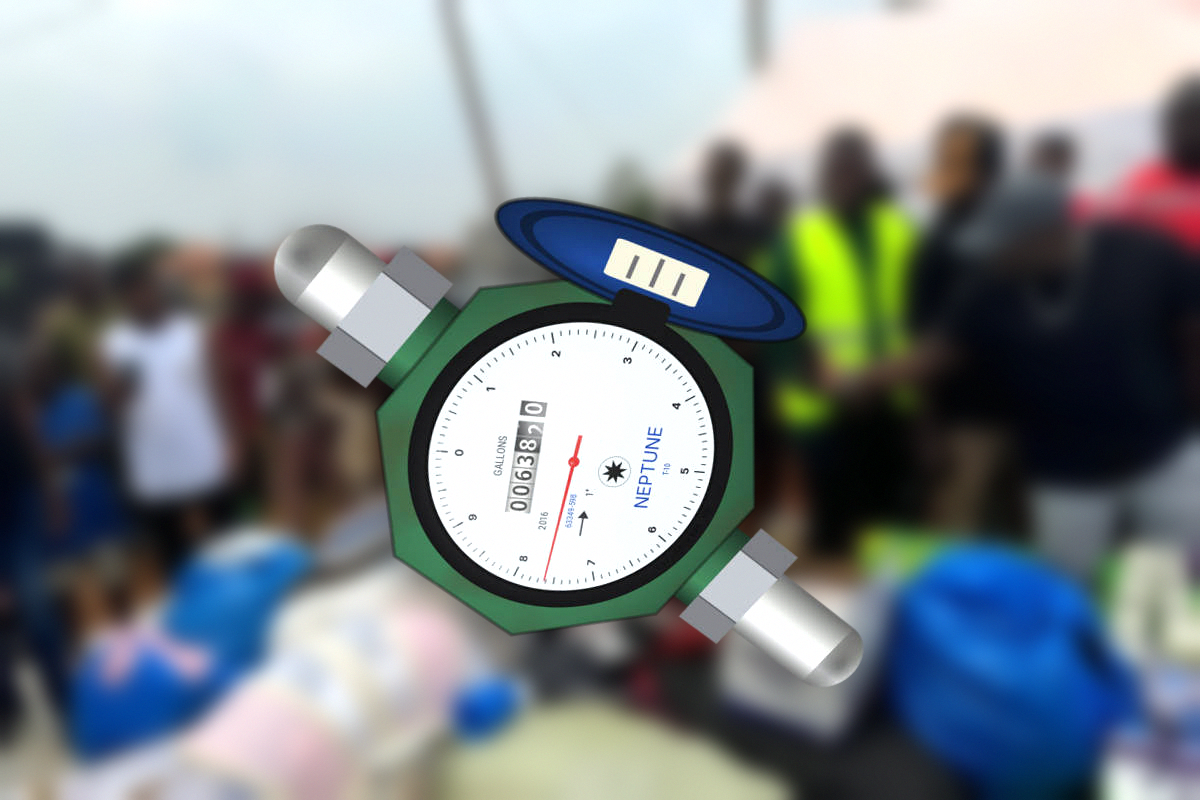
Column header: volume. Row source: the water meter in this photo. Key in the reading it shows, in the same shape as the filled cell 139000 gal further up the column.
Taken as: 63817.6 gal
